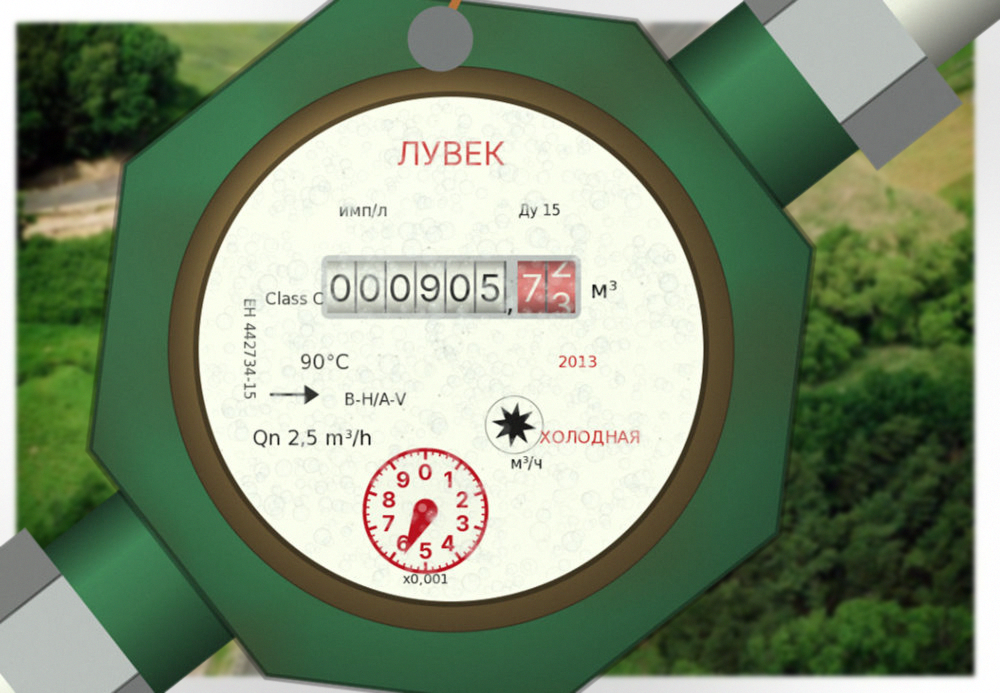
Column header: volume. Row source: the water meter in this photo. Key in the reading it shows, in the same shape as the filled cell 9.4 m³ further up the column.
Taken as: 905.725 m³
